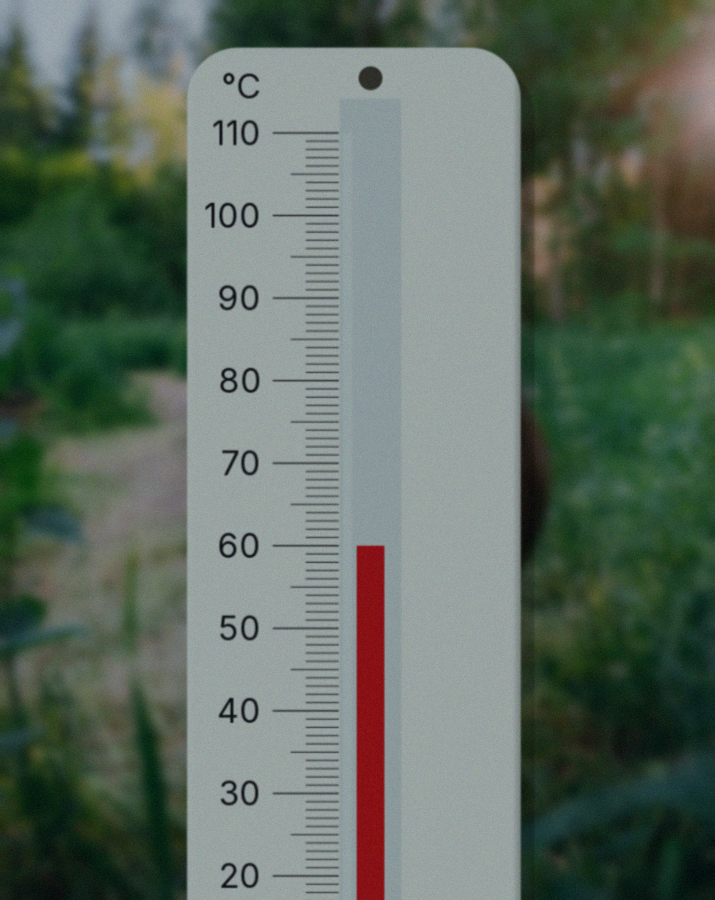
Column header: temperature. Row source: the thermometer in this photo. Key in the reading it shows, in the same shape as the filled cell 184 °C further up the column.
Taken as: 60 °C
